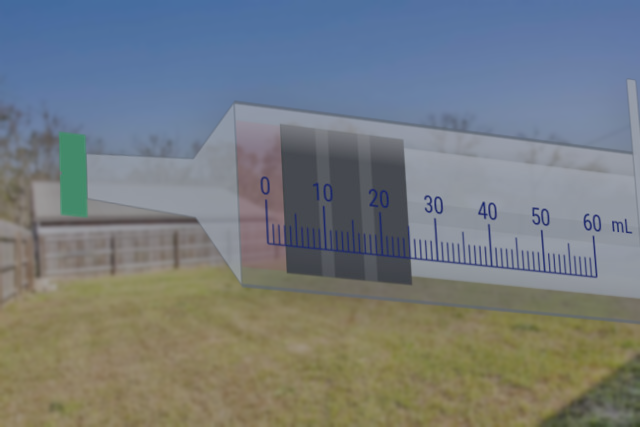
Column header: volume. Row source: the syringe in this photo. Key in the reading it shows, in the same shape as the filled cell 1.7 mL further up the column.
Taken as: 3 mL
